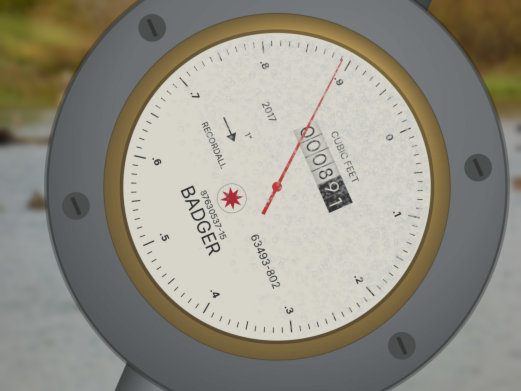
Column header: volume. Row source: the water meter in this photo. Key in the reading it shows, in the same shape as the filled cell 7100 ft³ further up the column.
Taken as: 890.89 ft³
